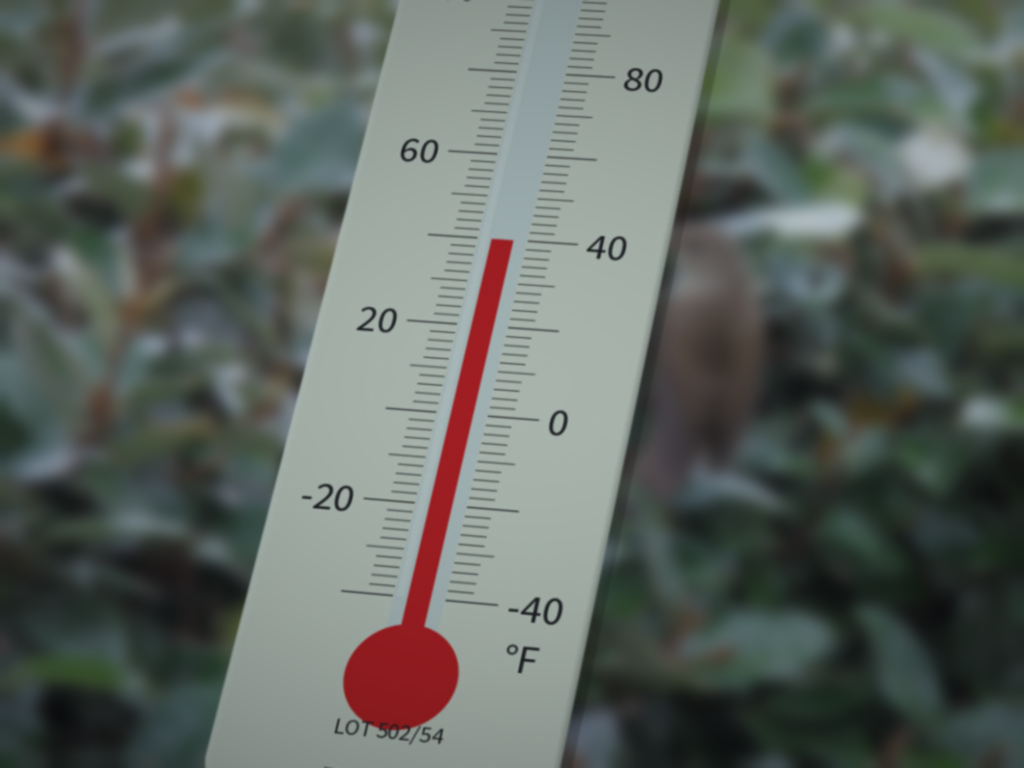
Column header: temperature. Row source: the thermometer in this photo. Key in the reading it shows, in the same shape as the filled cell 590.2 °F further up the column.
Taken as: 40 °F
